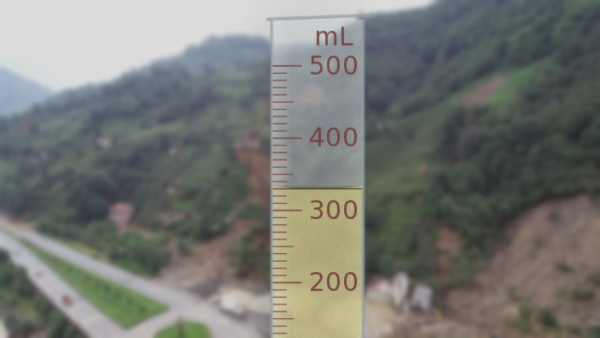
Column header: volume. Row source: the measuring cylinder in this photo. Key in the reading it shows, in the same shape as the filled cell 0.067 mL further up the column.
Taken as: 330 mL
